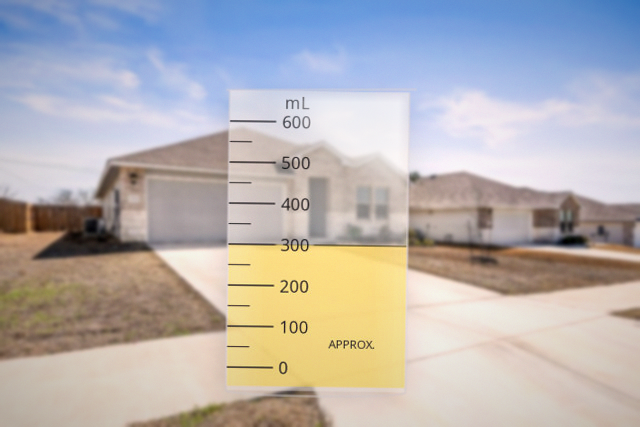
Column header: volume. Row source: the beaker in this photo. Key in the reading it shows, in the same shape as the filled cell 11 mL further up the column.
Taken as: 300 mL
